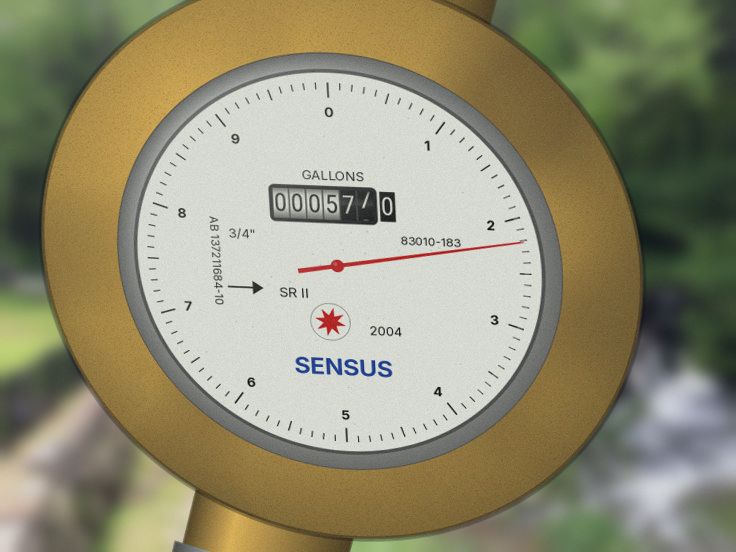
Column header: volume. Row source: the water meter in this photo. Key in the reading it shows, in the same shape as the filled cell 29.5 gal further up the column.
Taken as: 5772.2 gal
